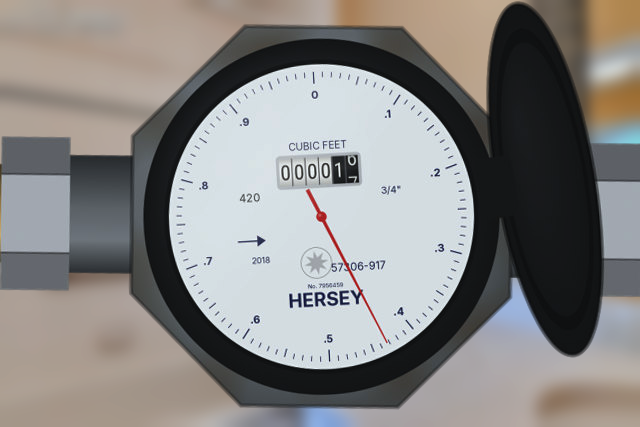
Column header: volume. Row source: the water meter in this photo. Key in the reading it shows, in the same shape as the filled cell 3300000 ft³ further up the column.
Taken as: 16.43 ft³
